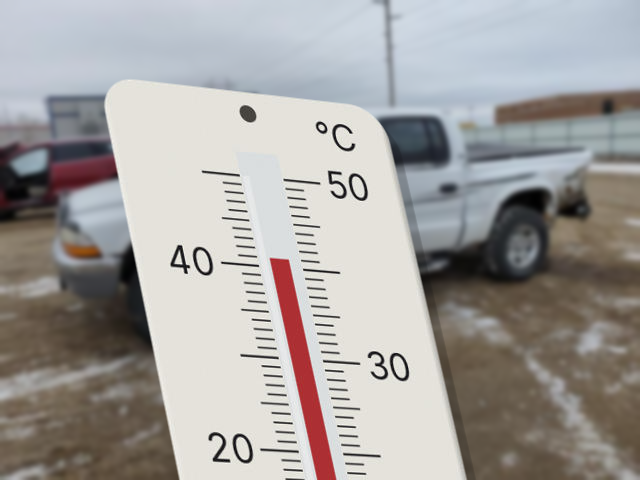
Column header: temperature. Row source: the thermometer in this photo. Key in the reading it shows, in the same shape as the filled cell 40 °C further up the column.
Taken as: 41 °C
